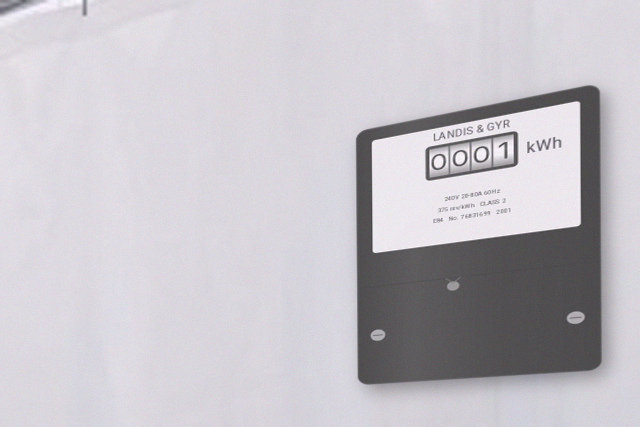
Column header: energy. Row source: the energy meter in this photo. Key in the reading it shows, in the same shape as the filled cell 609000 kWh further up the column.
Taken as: 1 kWh
